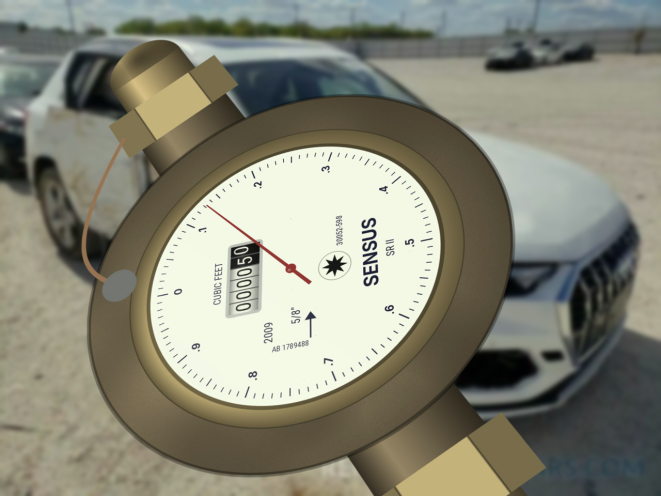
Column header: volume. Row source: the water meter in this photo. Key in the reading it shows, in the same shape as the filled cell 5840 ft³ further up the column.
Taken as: 50.13 ft³
